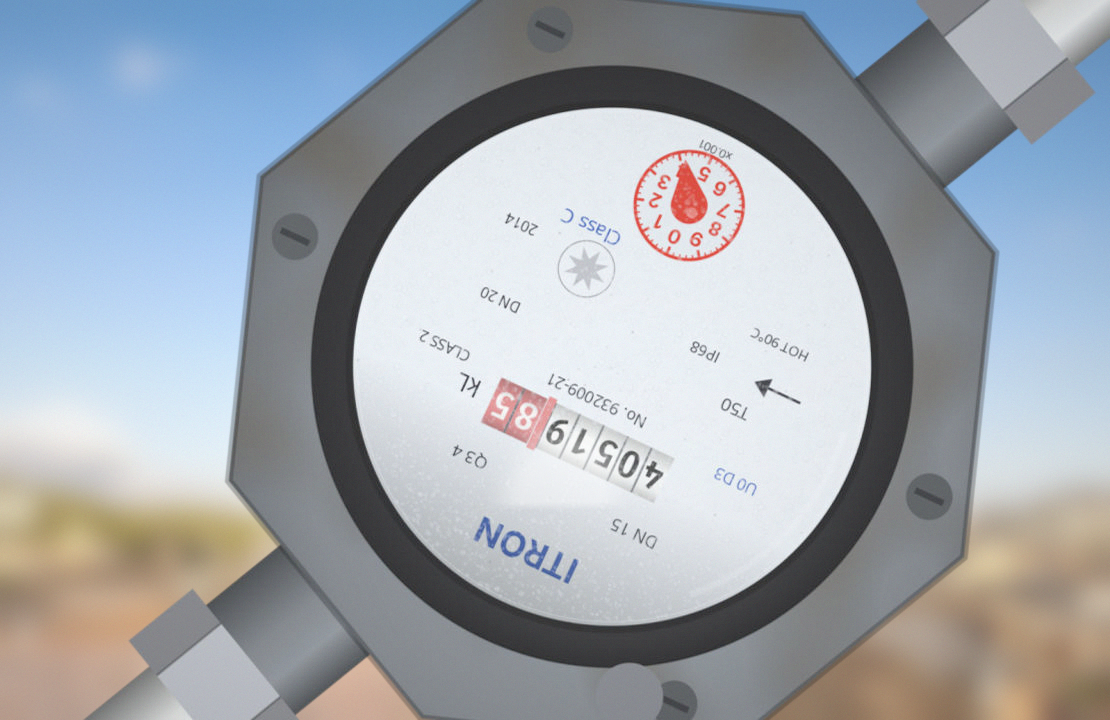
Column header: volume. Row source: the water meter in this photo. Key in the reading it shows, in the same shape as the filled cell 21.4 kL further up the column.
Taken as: 40519.854 kL
